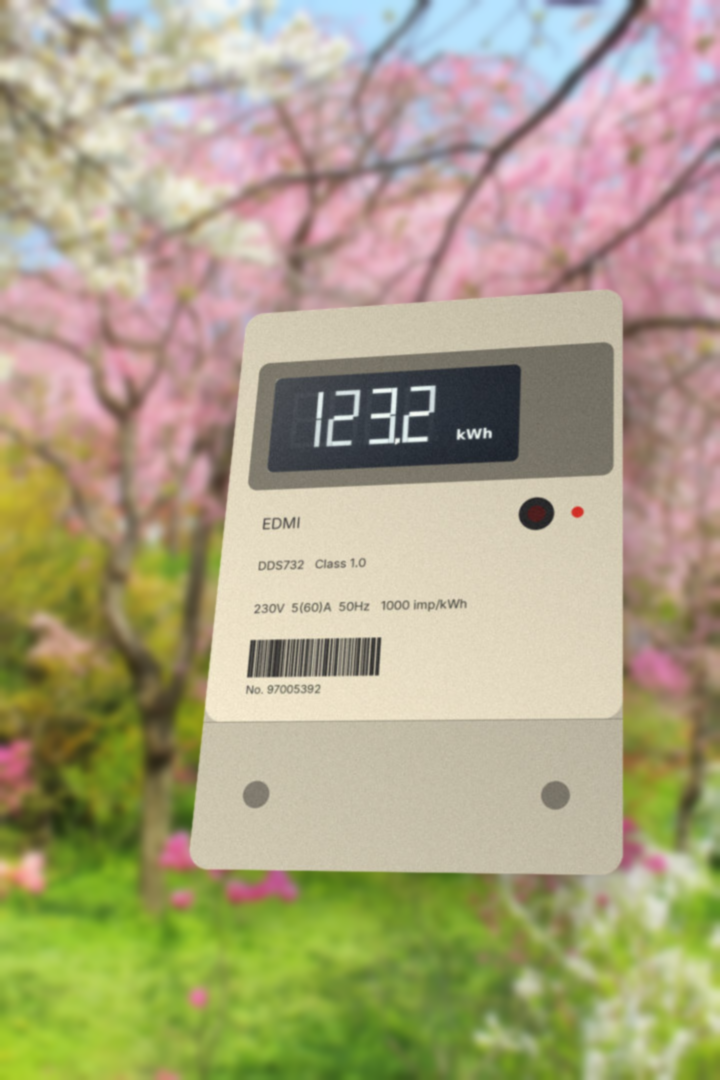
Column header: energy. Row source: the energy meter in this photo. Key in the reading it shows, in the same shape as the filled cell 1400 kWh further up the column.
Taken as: 123.2 kWh
